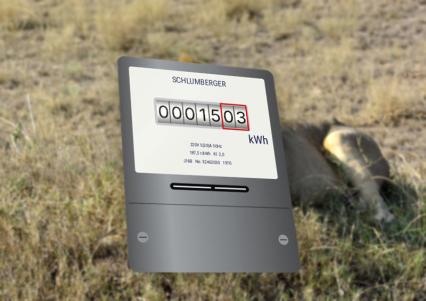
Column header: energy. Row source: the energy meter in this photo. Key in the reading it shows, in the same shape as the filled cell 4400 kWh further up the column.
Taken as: 15.03 kWh
